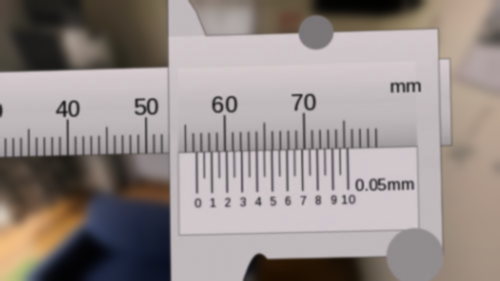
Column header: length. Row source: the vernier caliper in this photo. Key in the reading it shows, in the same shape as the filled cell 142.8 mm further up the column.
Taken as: 56.4 mm
